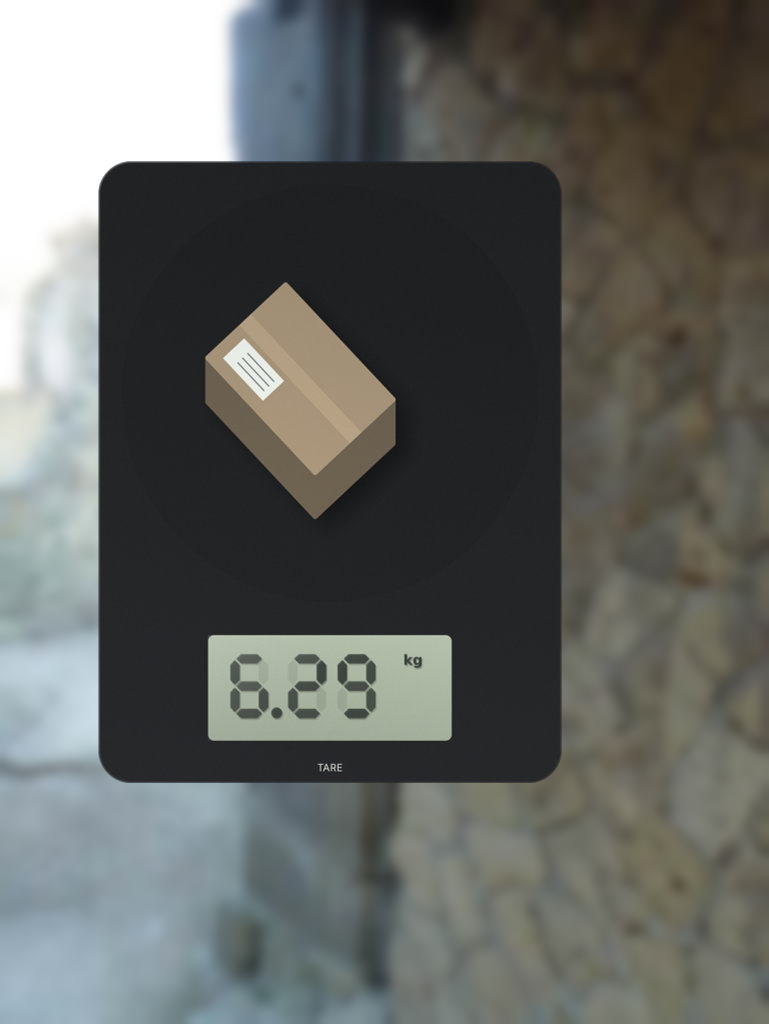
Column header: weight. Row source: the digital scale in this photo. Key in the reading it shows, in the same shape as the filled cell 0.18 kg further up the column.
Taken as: 6.29 kg
